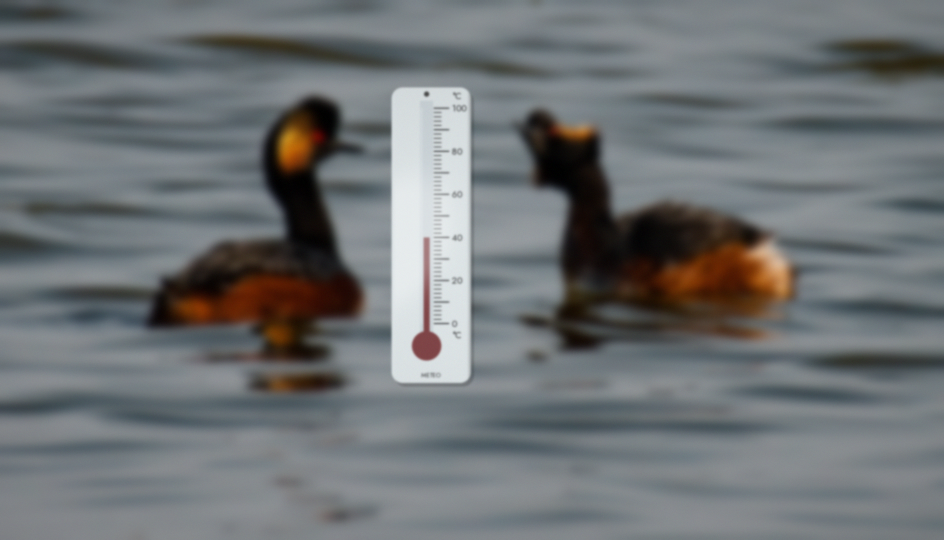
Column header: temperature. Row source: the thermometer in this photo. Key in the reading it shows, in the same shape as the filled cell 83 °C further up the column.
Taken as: 40 °C
